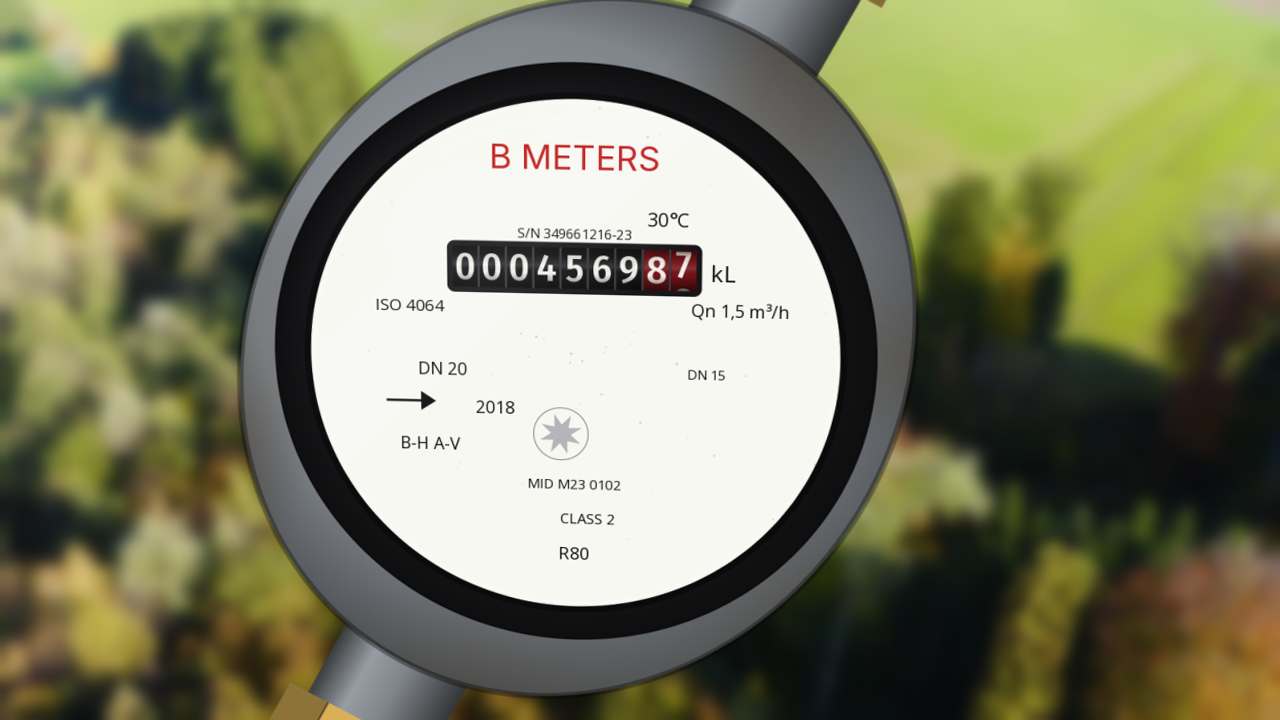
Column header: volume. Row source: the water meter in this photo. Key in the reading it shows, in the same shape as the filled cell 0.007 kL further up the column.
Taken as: 4569.87 kL
